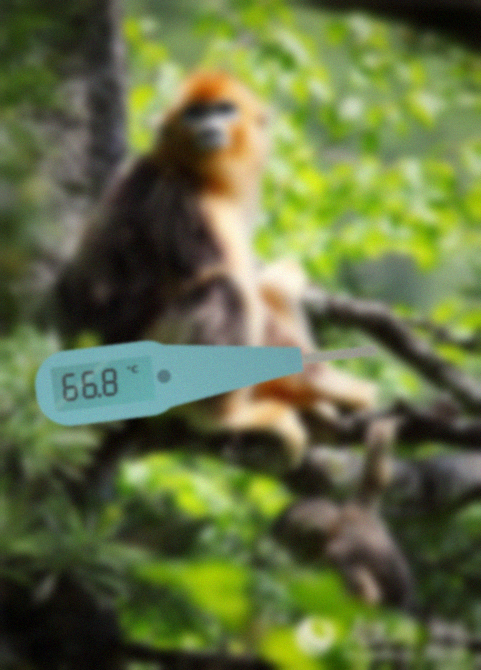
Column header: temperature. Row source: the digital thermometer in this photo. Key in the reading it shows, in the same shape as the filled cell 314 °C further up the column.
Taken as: 66.8 °C
